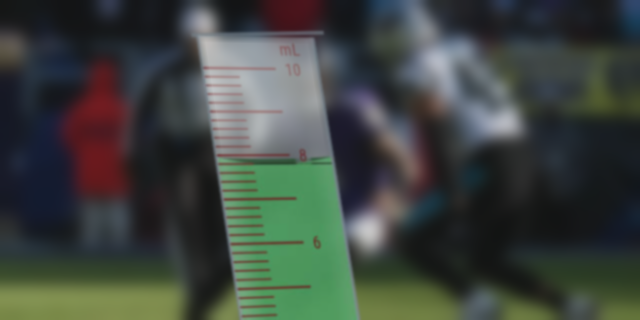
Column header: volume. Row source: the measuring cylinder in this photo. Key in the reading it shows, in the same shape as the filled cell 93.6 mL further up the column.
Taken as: 7.8 mL
